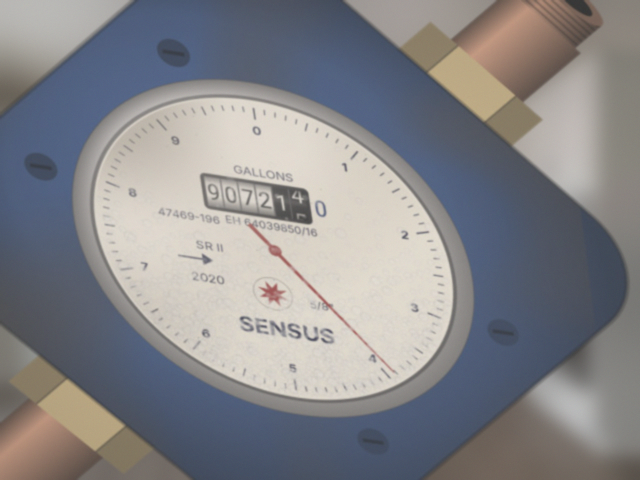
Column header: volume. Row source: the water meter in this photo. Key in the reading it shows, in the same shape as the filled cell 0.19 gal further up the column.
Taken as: 9072143.9 gal
